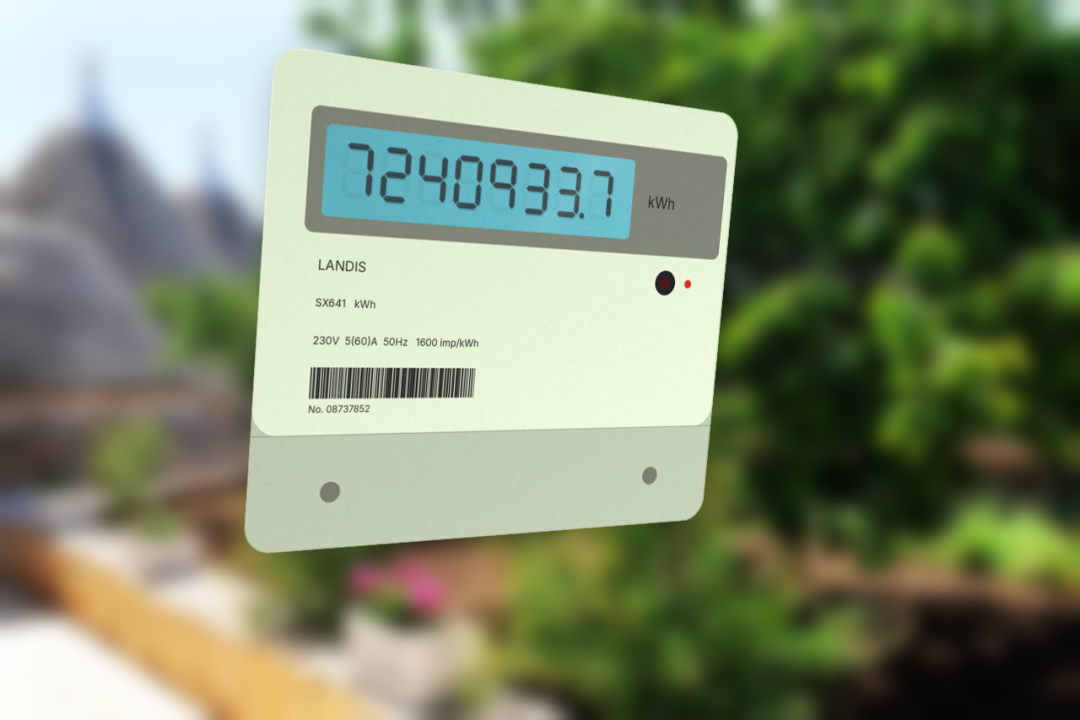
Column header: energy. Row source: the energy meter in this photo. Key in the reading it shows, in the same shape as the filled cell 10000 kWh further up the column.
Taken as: 7240933.7 kWh
